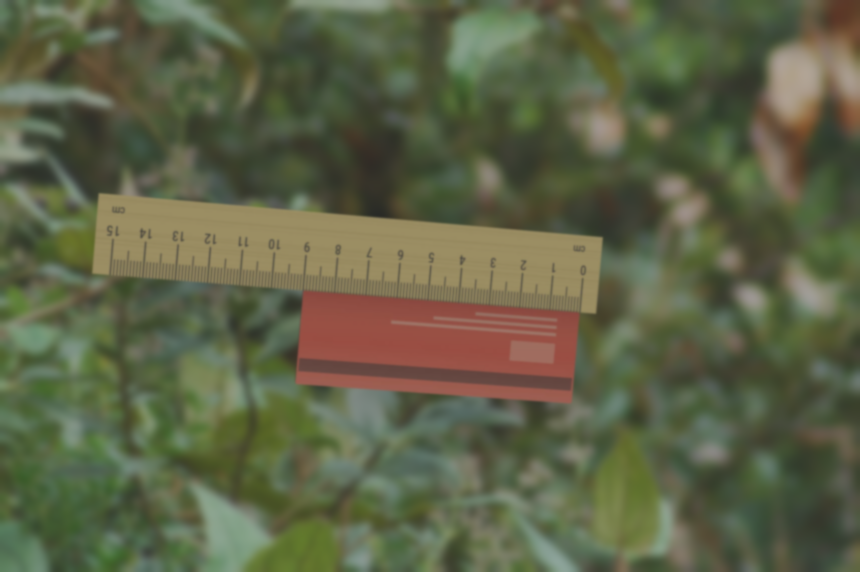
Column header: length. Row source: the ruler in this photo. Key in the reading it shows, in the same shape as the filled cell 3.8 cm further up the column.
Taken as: 9 cm
